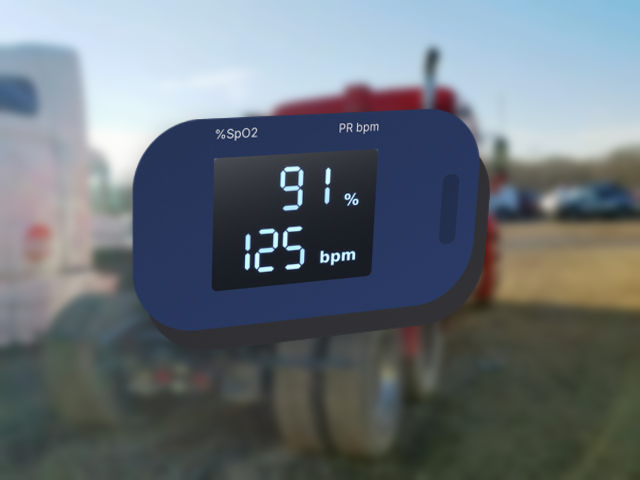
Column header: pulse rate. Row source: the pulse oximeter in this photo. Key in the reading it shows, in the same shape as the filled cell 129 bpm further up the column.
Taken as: 125 bpm
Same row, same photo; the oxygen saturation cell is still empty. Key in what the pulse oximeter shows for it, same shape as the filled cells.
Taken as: 91 %
